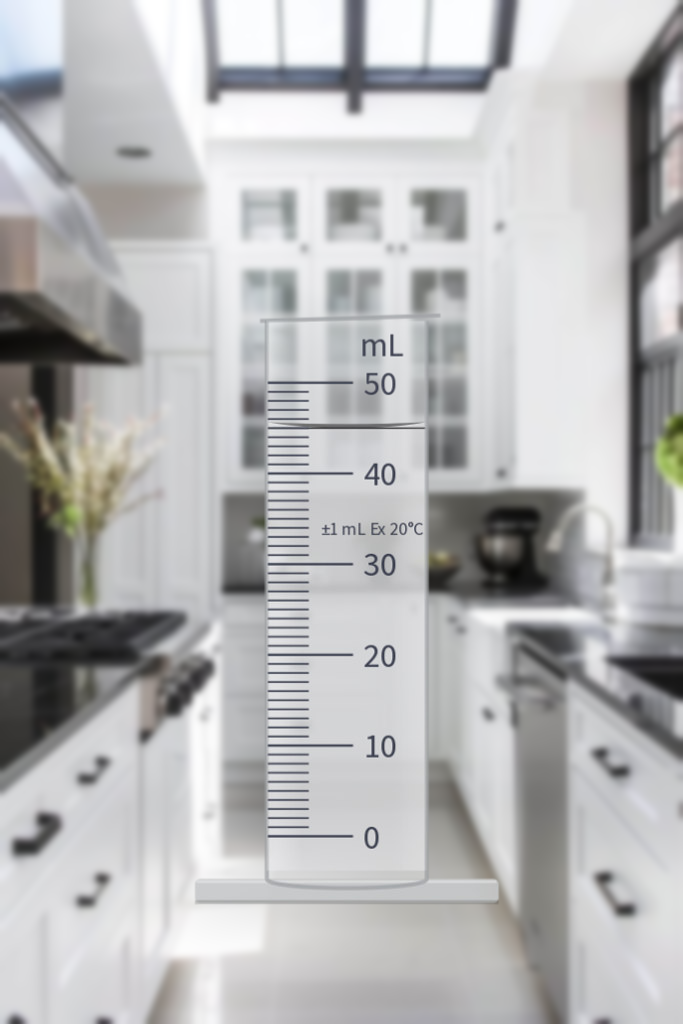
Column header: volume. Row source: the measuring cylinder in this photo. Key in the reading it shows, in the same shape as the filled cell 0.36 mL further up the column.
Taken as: 45 mL
